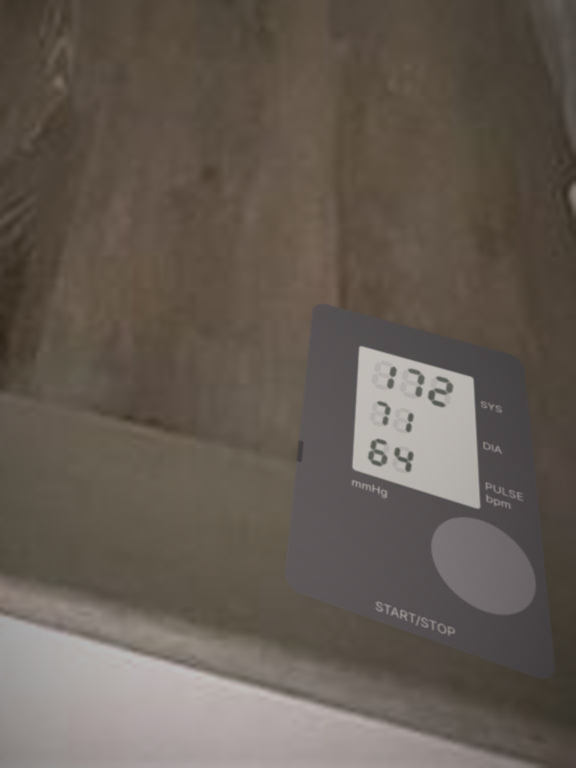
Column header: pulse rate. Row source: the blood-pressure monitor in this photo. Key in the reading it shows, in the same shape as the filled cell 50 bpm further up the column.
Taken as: 64 bpm
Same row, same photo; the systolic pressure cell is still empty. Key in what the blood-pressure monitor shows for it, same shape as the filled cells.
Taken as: 172 mmHg
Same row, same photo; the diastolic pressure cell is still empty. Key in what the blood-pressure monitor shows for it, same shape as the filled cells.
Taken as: 71 mmHg
